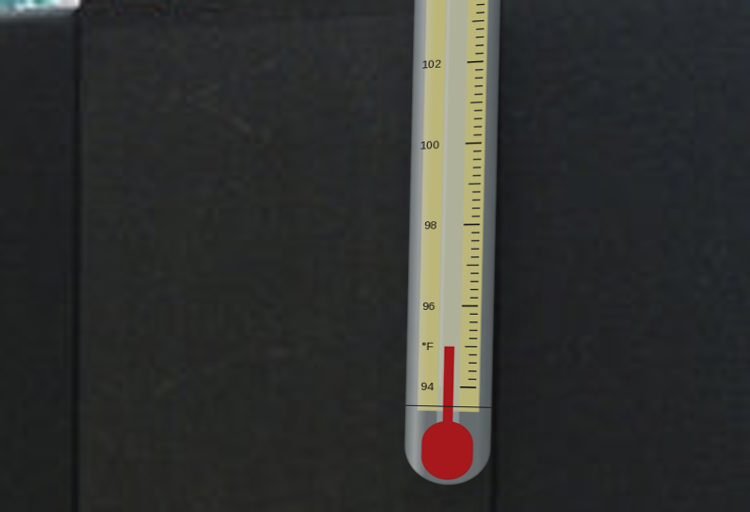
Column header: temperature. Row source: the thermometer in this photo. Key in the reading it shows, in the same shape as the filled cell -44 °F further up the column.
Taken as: 95 °F
